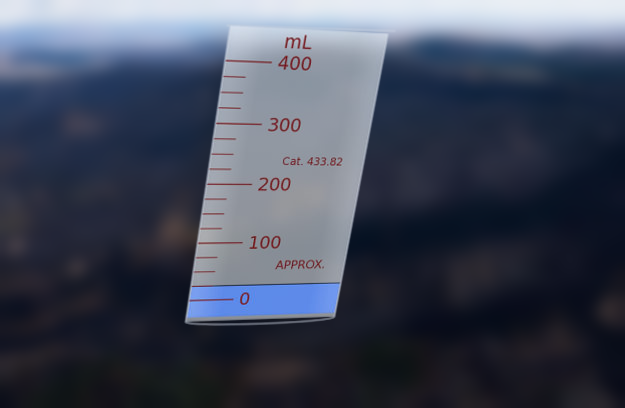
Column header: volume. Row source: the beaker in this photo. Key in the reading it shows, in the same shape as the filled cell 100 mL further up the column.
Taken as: 25 mL
